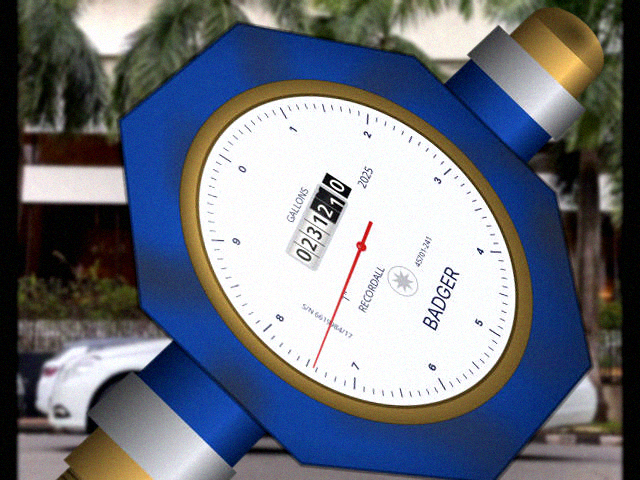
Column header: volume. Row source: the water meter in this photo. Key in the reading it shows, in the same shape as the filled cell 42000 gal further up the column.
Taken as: 231207.4 gal
